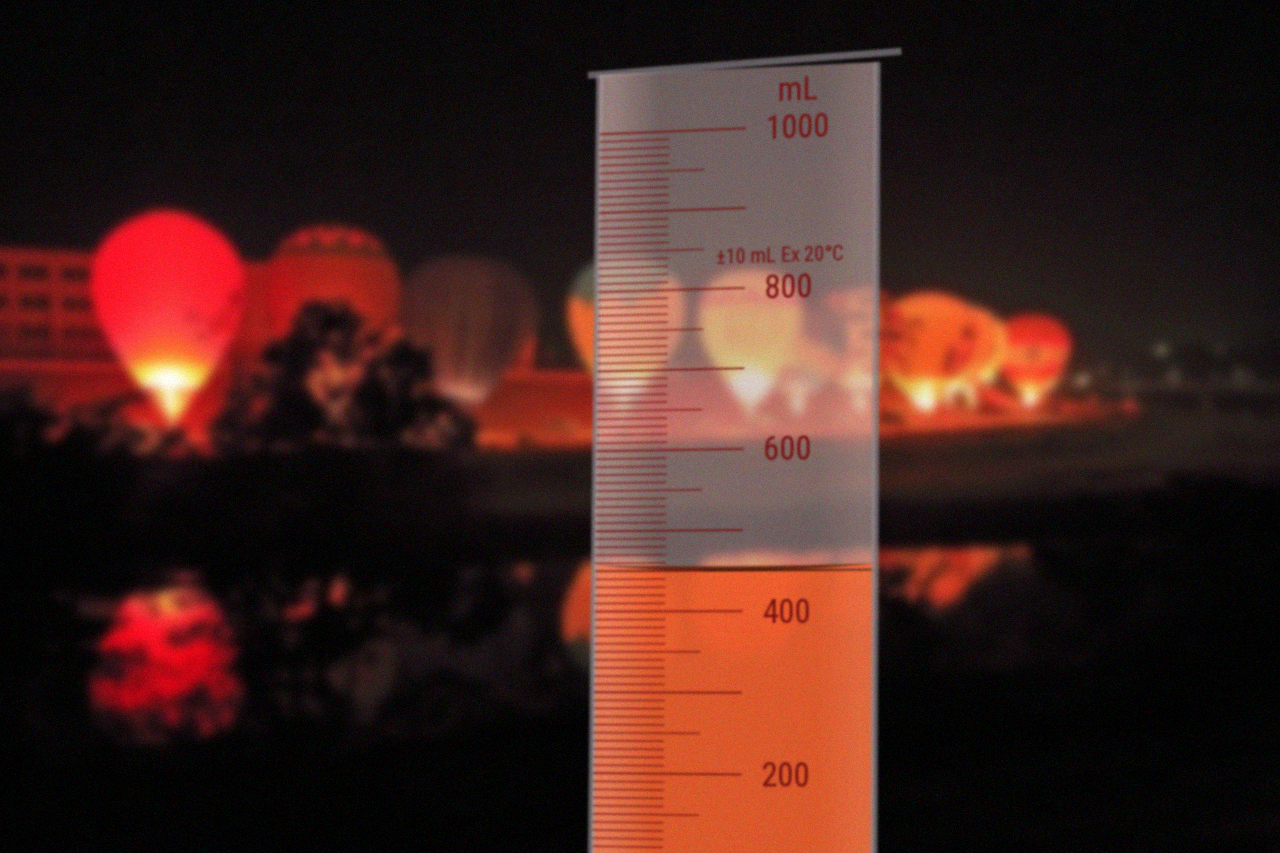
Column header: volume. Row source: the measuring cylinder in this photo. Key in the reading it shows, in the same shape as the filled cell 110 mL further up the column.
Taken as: 450 mL
